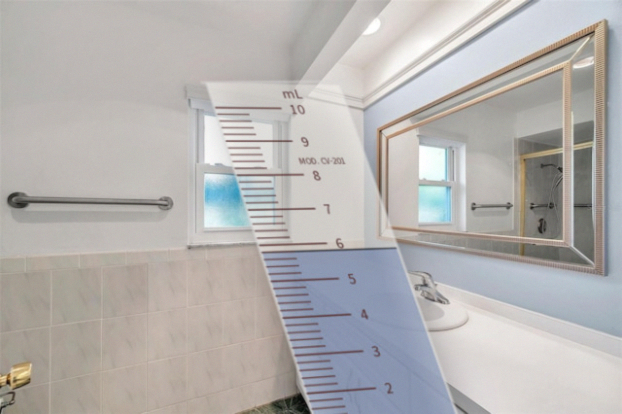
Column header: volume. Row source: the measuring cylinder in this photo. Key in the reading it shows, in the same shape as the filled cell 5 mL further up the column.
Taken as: 5.8 mL
